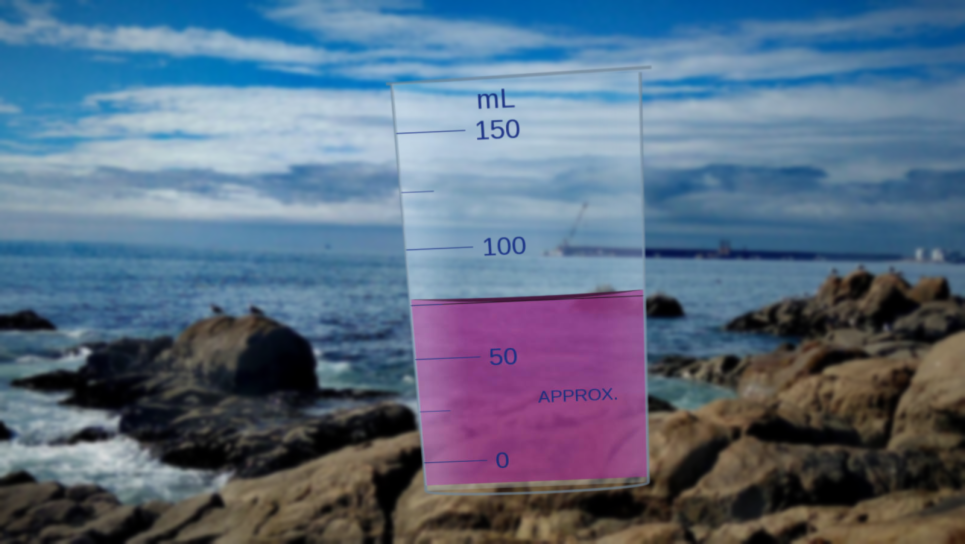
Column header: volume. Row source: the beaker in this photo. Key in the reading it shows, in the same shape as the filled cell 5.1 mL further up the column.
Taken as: 75 mL
